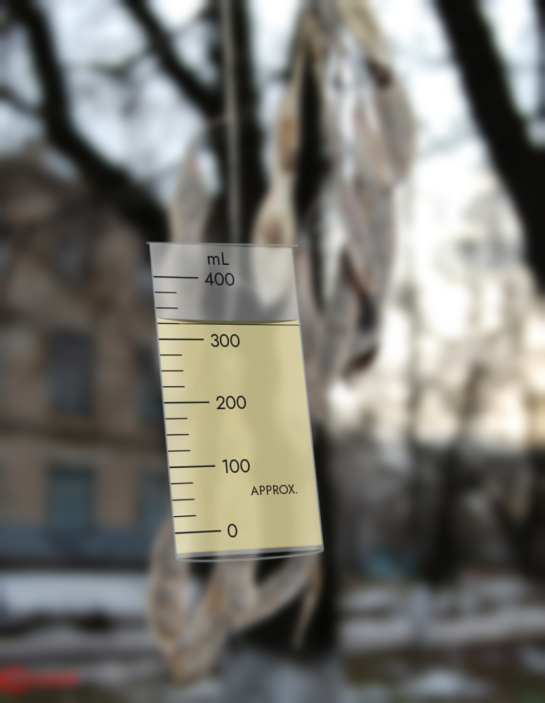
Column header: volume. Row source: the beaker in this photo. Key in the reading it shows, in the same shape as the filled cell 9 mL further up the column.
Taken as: 325 mL
